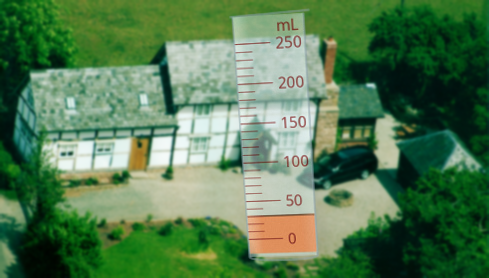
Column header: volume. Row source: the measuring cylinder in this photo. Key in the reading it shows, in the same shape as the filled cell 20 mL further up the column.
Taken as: 30 mL
